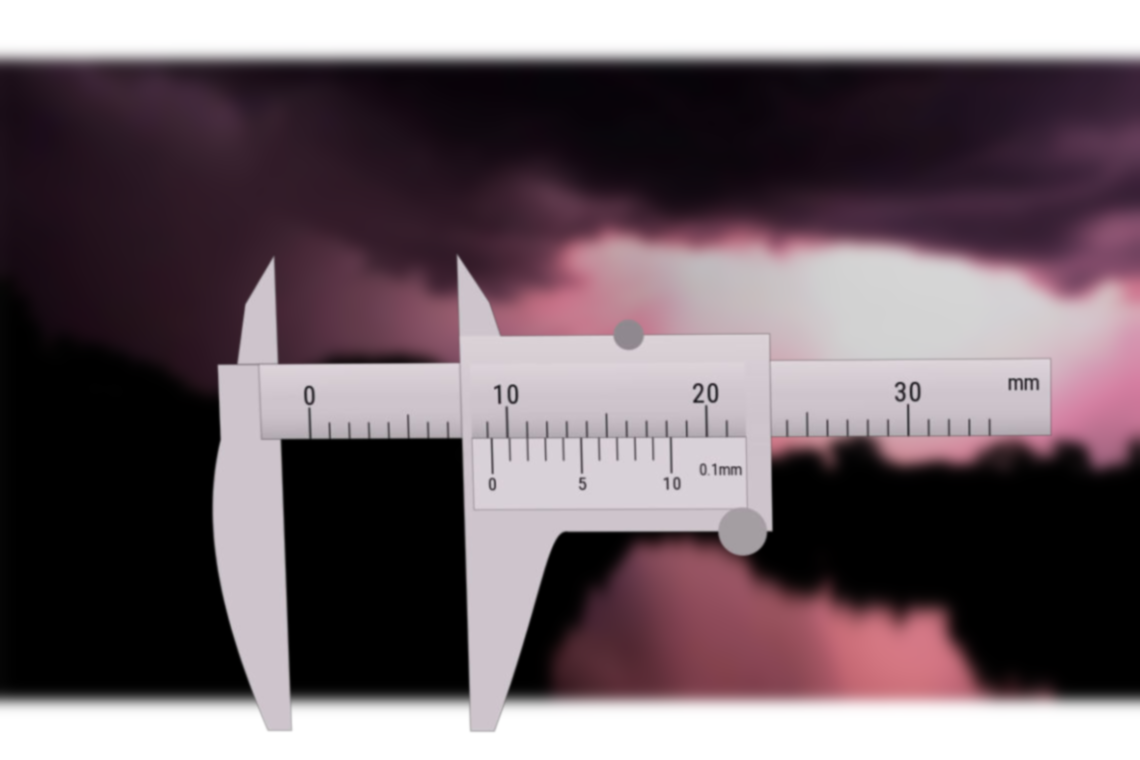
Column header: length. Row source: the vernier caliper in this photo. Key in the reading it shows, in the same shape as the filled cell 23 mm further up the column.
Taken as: 9.2 mm
